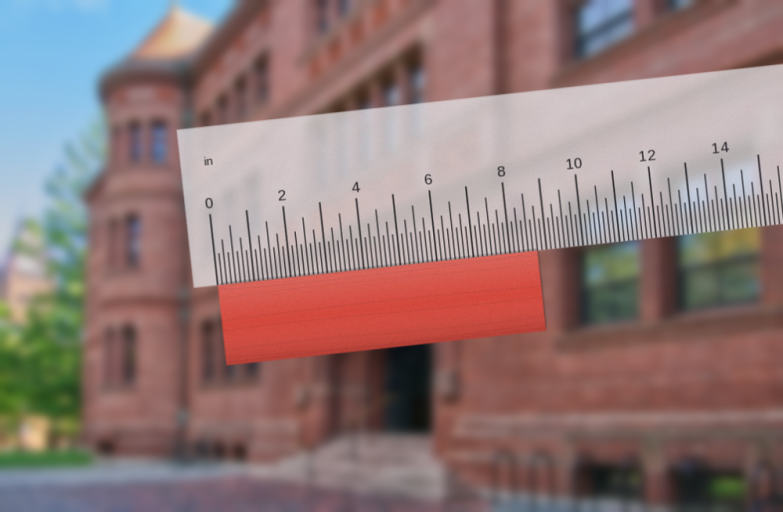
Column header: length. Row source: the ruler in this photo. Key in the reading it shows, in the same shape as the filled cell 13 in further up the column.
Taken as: 8.75 in
